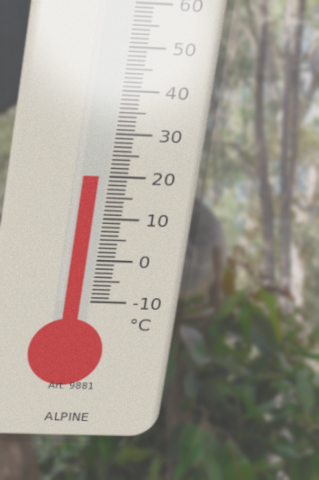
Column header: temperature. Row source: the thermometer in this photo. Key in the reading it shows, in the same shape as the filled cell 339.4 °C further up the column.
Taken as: 20 °C
